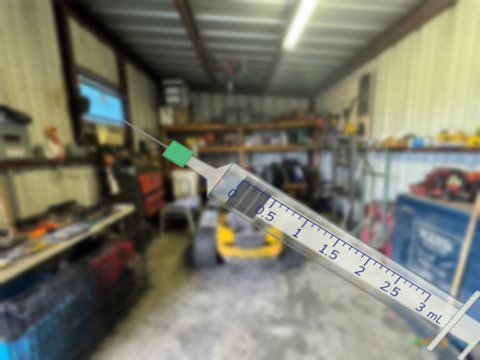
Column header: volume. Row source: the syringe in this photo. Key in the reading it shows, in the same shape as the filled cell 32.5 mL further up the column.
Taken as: 0 mL
